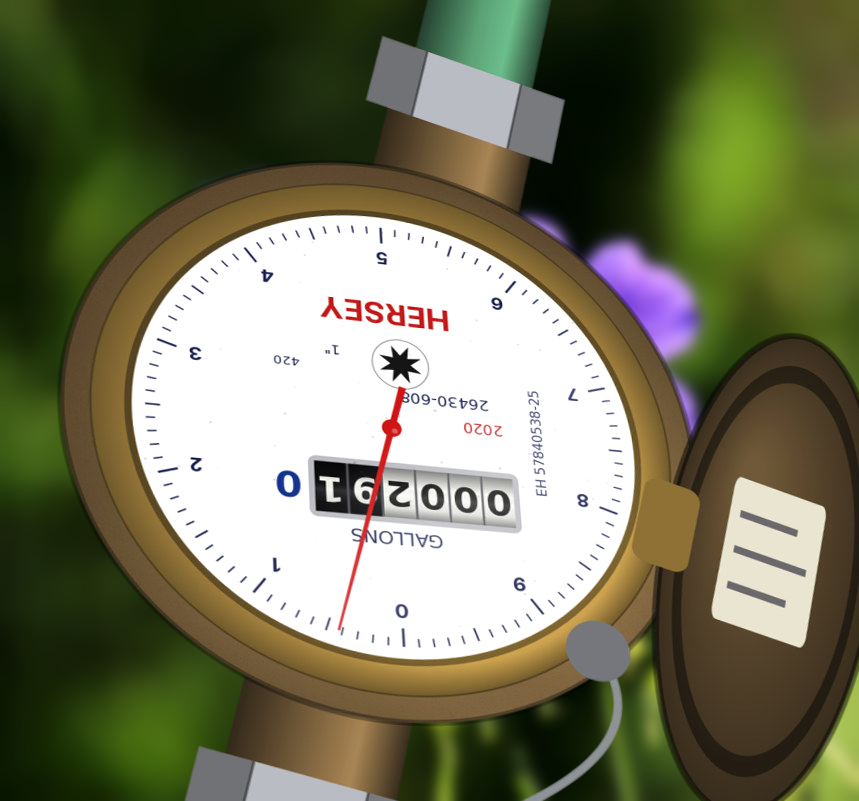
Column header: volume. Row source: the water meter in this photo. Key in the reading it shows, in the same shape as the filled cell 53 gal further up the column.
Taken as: 2910.4 gal
